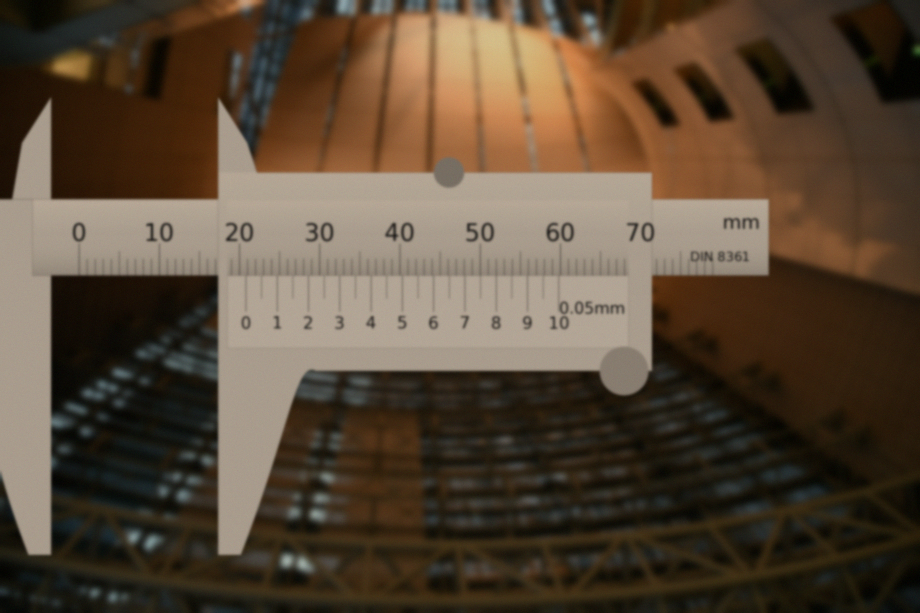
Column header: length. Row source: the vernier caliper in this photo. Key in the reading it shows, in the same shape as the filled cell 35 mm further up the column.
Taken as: 20.8 mm
